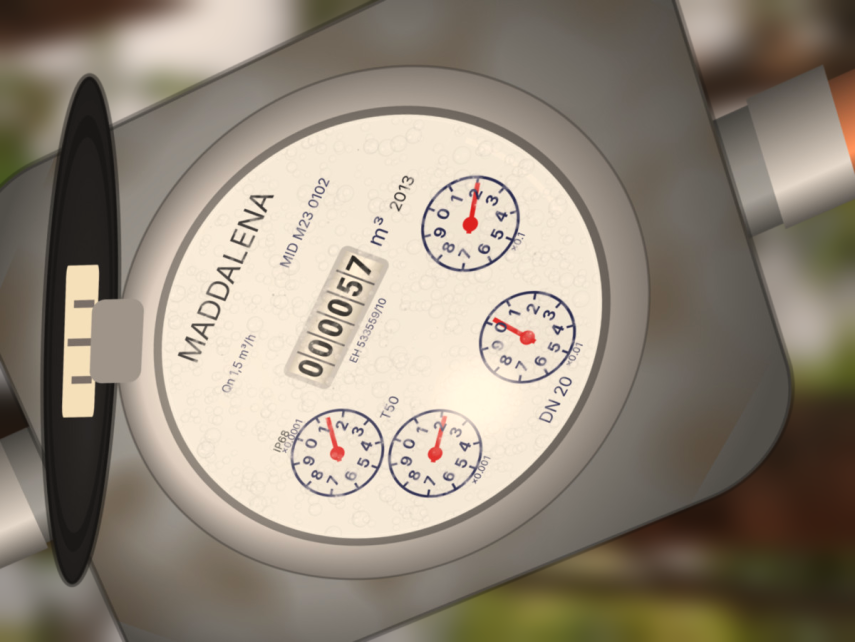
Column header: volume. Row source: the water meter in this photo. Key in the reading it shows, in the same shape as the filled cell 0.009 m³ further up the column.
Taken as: 57.2021 m³
